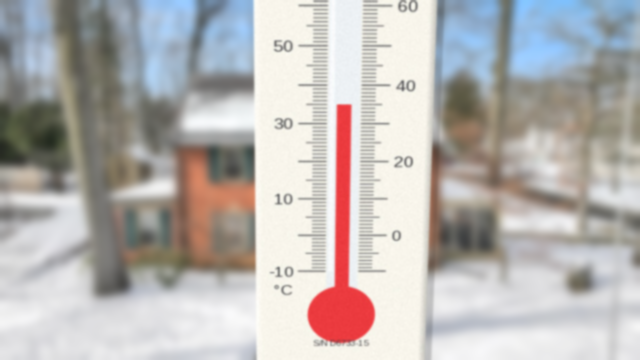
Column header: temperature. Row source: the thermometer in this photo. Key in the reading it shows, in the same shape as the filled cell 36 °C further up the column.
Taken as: 35 °C
